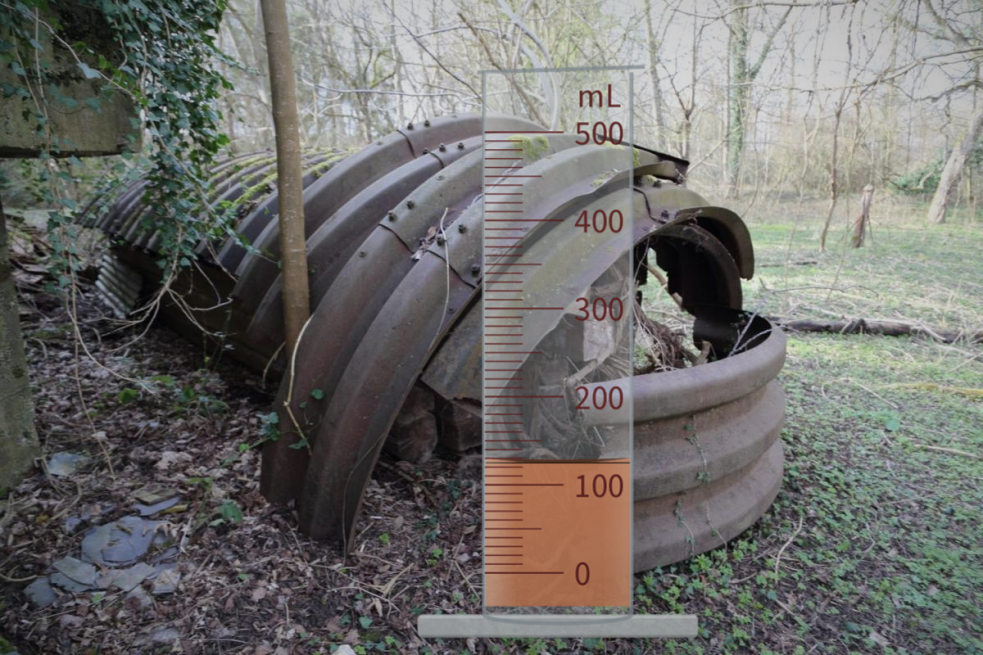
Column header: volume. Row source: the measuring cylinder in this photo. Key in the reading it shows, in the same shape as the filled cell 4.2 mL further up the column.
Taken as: 125 mL
